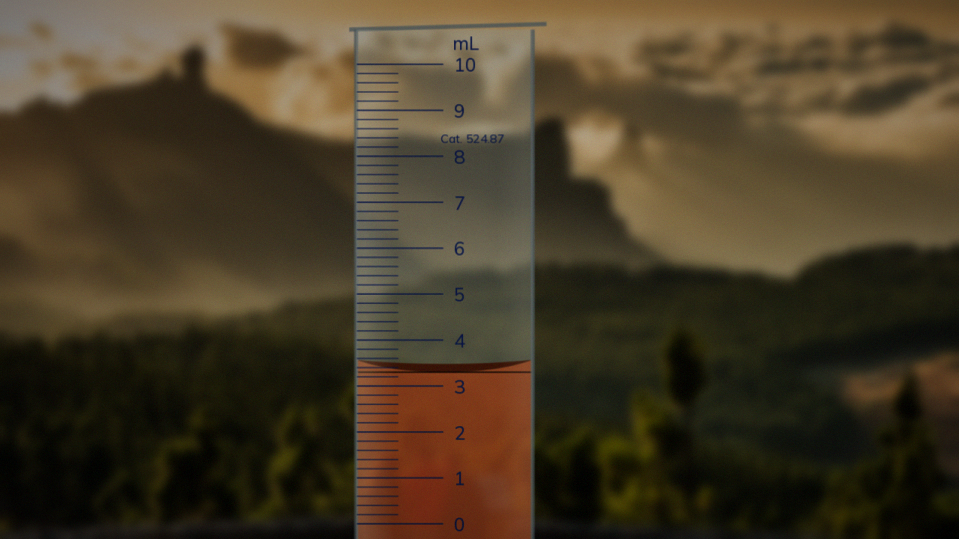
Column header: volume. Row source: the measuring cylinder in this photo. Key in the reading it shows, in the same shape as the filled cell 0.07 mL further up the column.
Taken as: 3.3 mL
